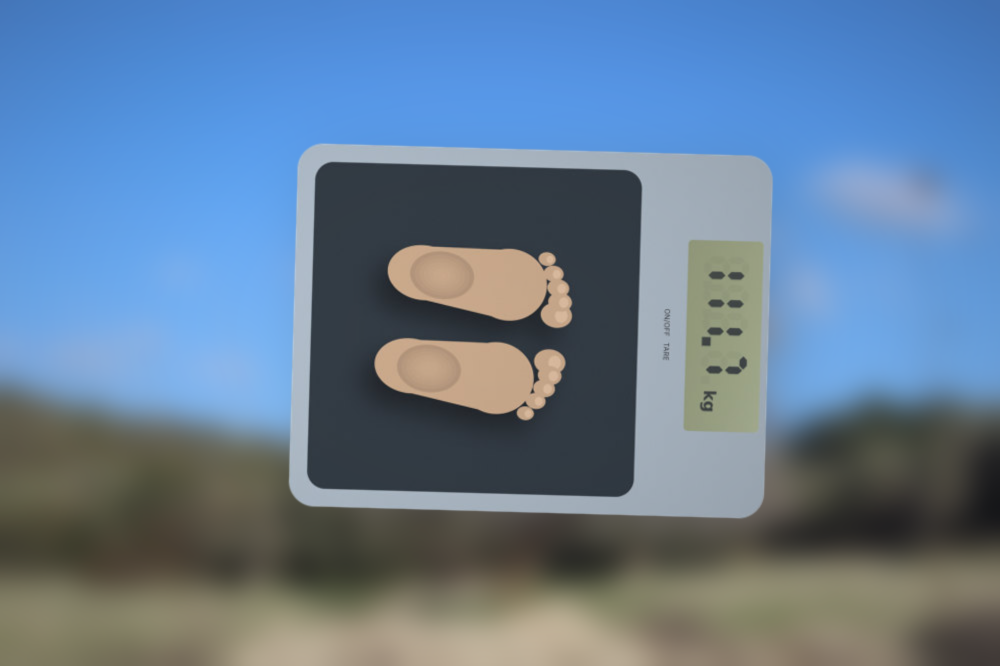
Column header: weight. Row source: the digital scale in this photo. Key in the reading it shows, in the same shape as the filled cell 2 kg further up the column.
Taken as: 111.7 kg
